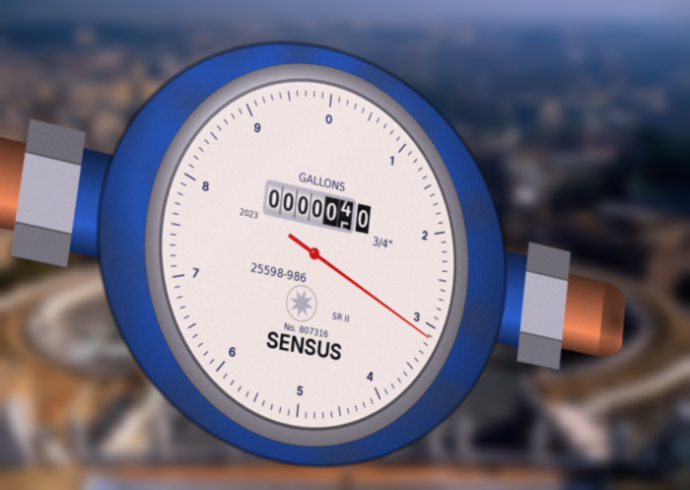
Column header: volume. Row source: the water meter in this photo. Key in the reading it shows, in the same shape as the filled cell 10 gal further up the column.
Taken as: 43.1 gal
